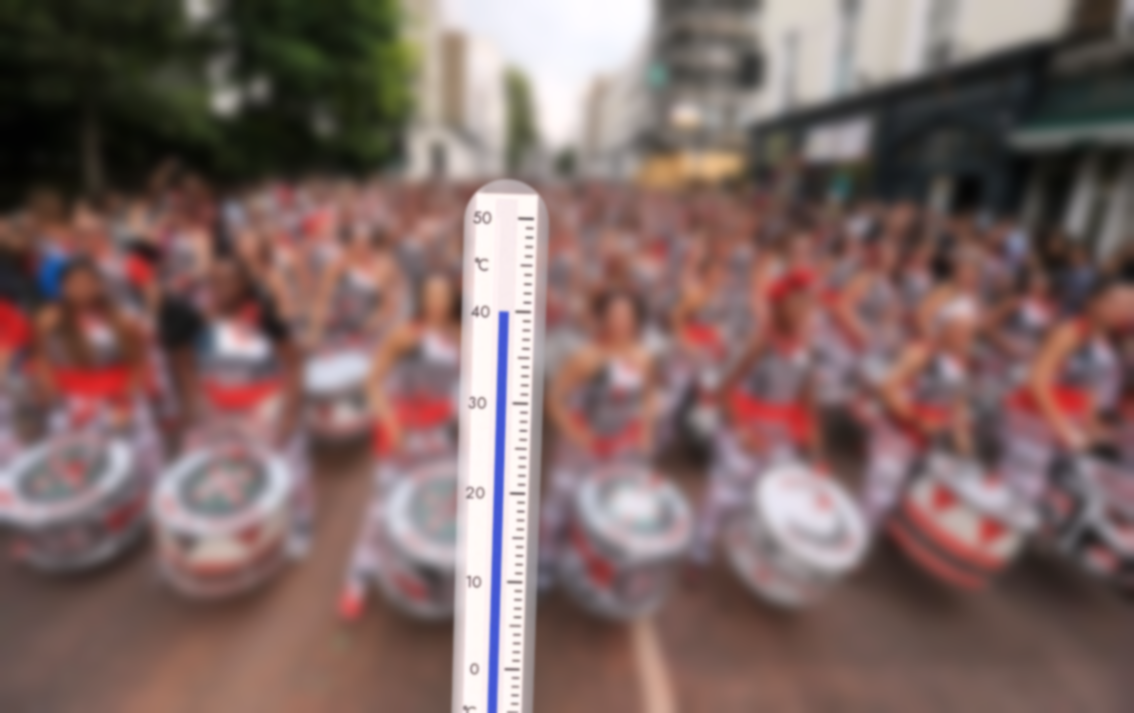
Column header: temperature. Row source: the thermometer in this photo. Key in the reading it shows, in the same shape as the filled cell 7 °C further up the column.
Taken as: 40 °C
